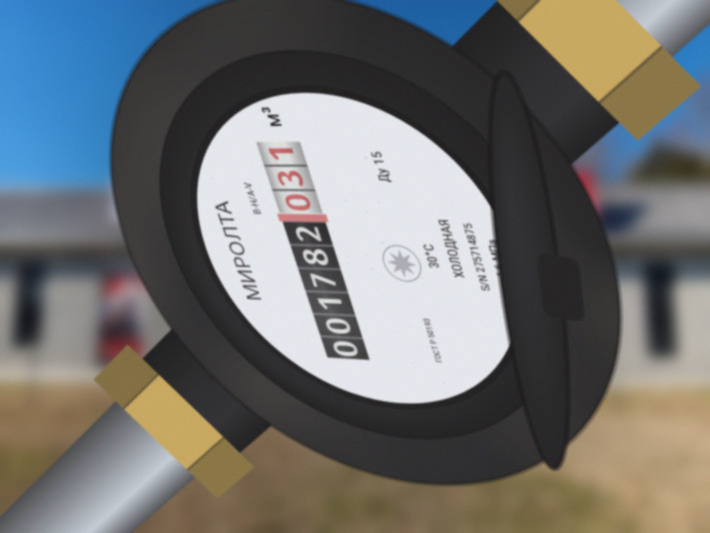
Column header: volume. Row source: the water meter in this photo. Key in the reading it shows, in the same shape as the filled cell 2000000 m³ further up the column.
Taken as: 1782.031 m³
